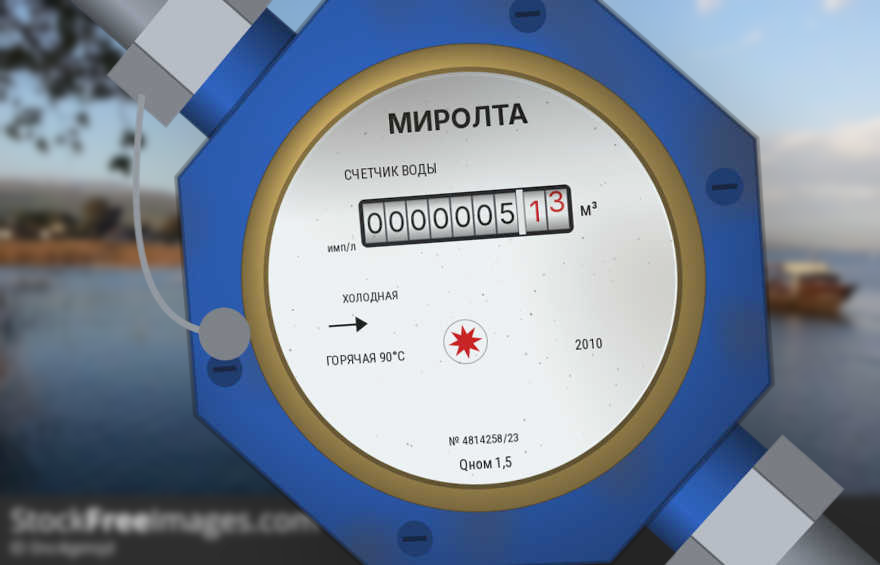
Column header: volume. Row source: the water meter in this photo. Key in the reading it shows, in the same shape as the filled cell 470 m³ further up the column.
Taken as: 5.13 m³
